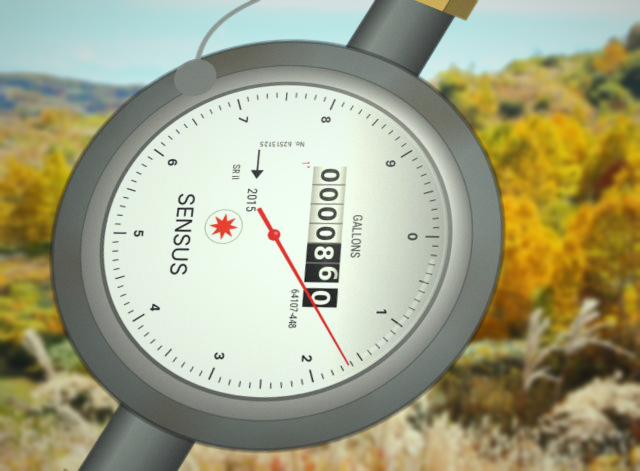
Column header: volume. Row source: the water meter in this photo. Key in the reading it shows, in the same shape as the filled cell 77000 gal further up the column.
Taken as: 861.6 gal
